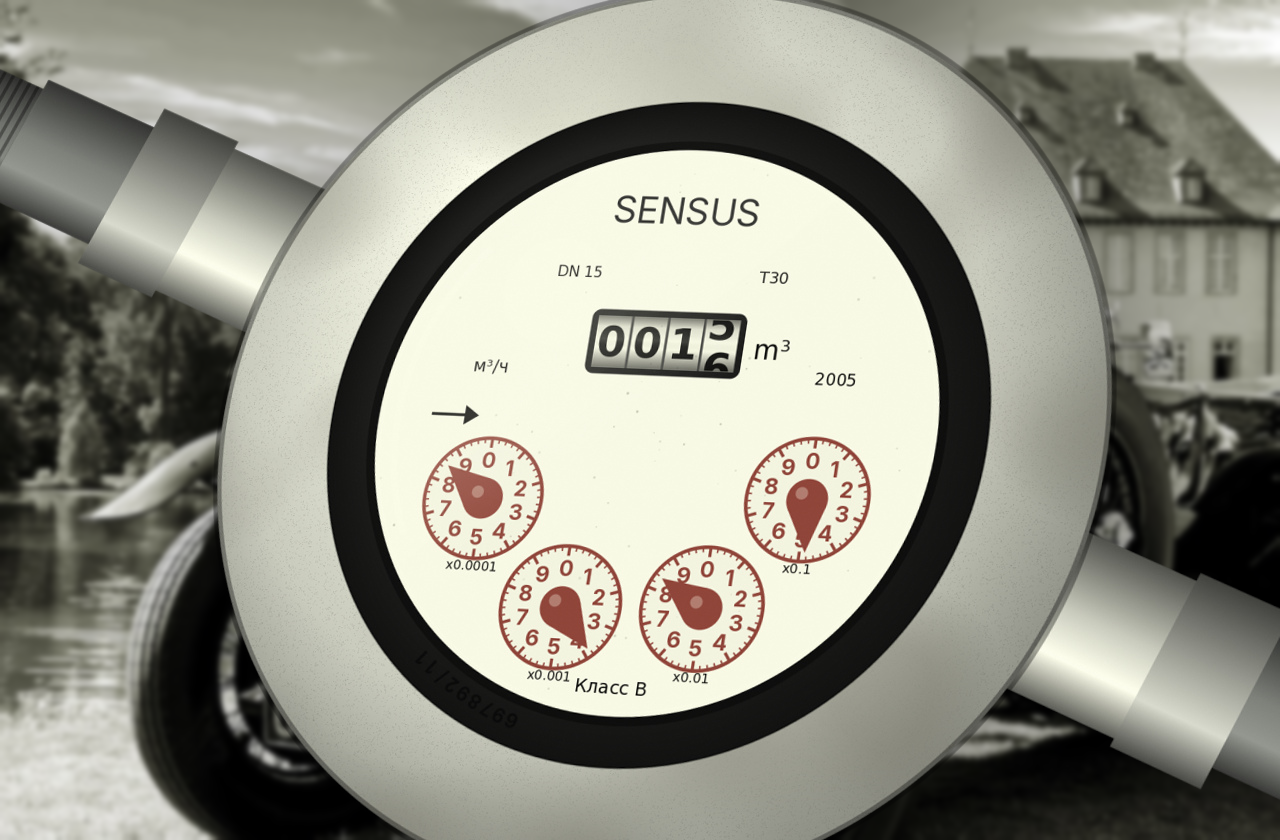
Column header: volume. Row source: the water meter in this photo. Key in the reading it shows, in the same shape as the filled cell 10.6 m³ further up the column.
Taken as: 15.4838 m³
